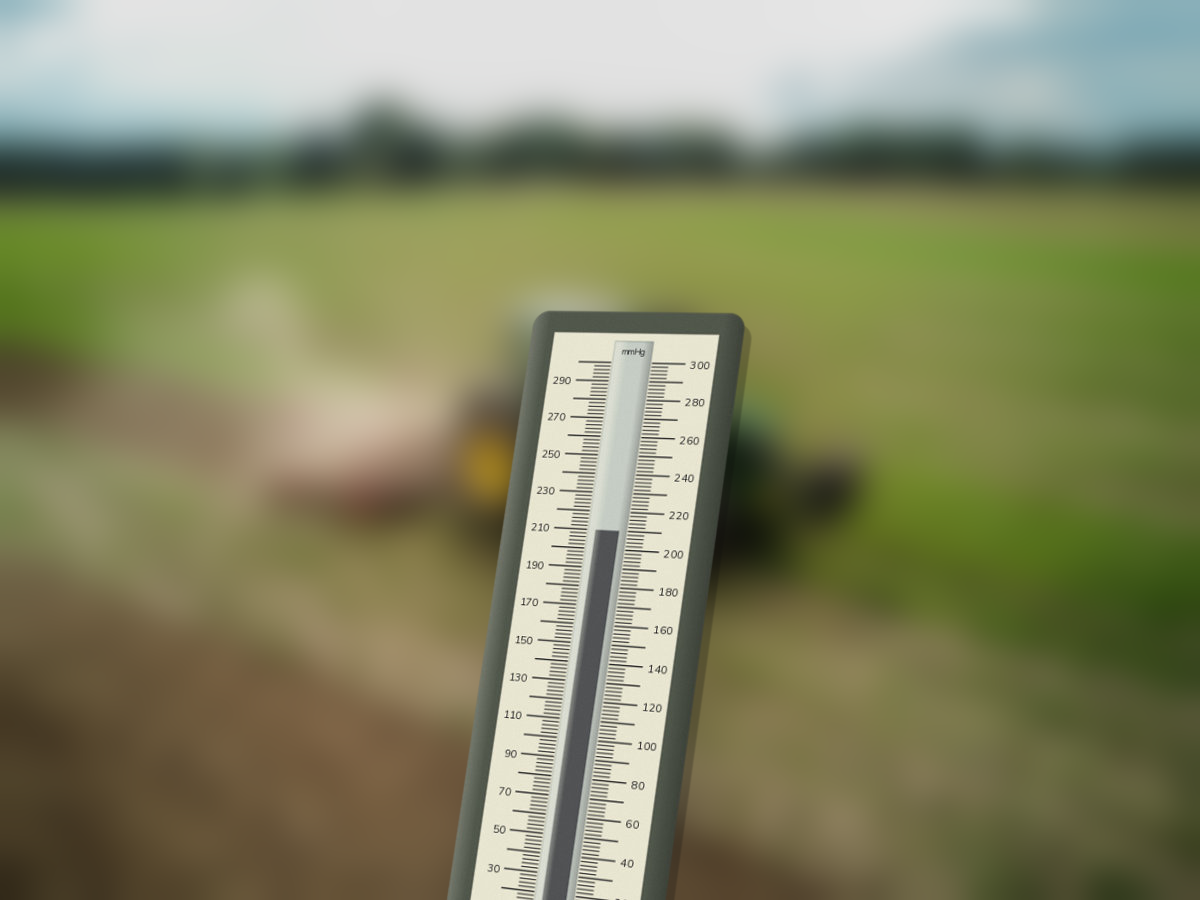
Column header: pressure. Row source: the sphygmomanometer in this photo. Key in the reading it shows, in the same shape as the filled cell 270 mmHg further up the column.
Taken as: 210 mmHg
